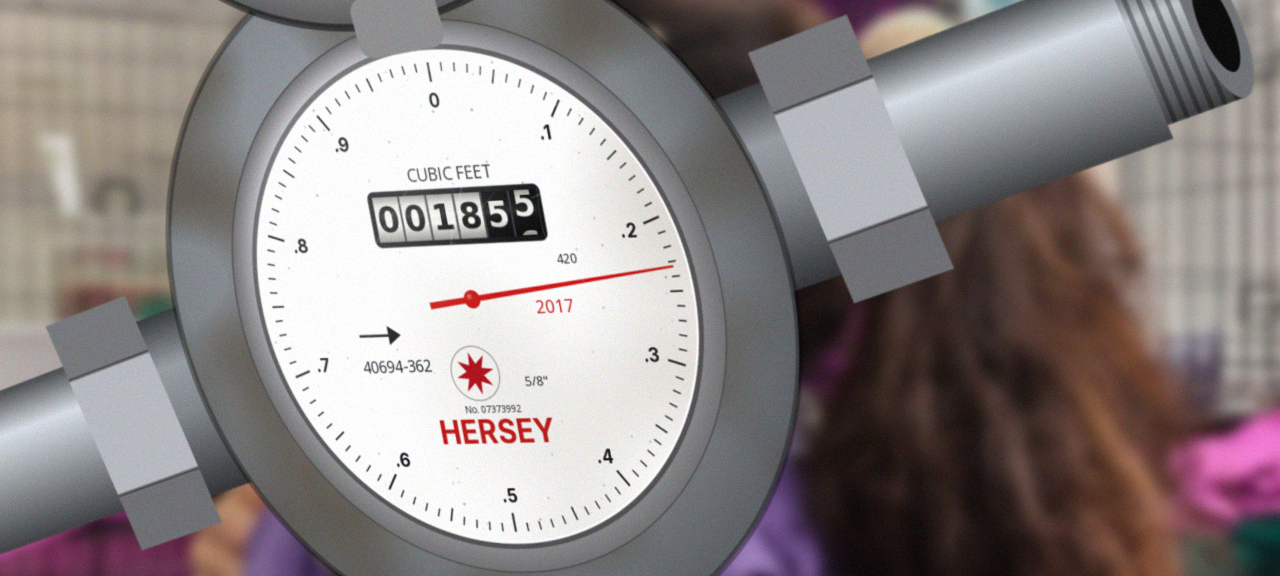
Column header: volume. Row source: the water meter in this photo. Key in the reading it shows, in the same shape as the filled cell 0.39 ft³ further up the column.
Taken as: 1855.23 ft³
